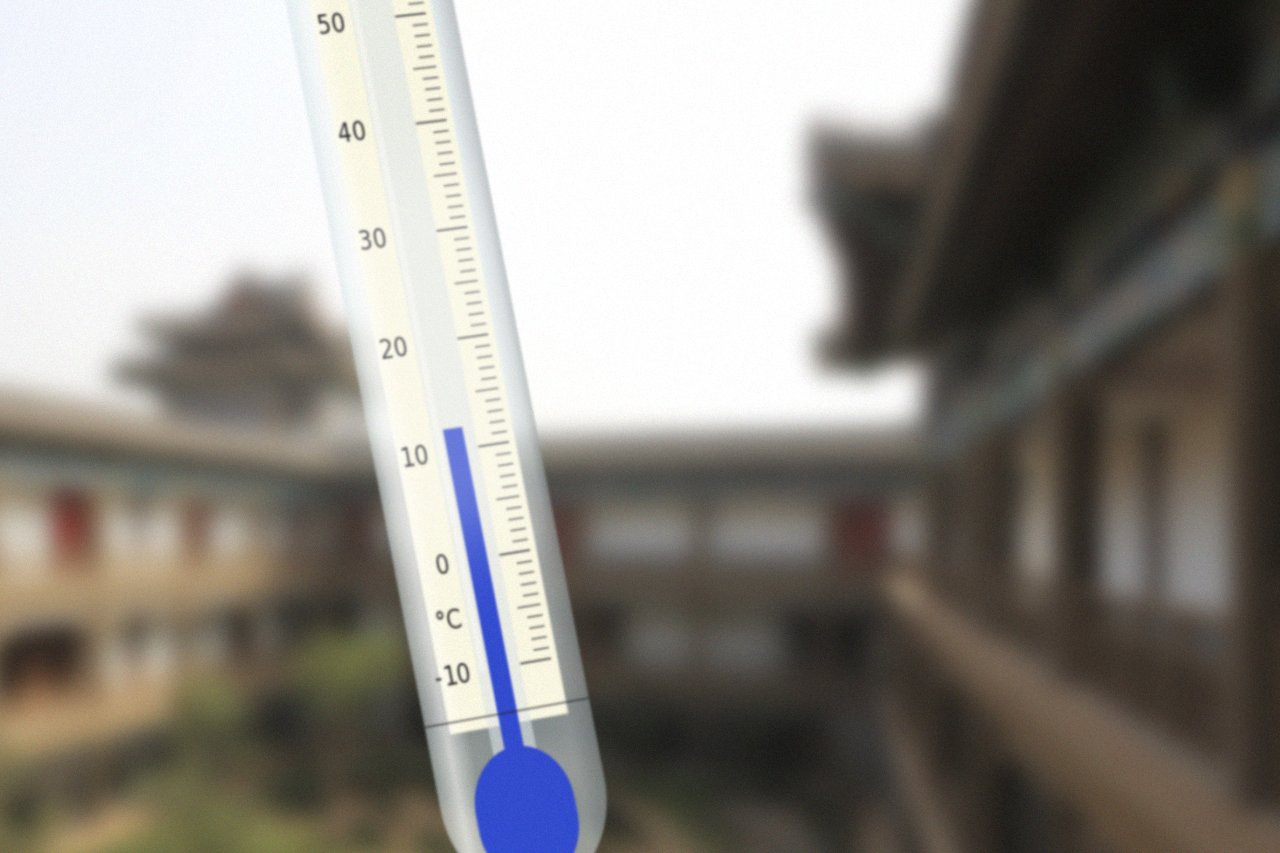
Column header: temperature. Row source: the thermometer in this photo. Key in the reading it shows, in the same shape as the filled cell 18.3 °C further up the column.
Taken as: 12 °C
